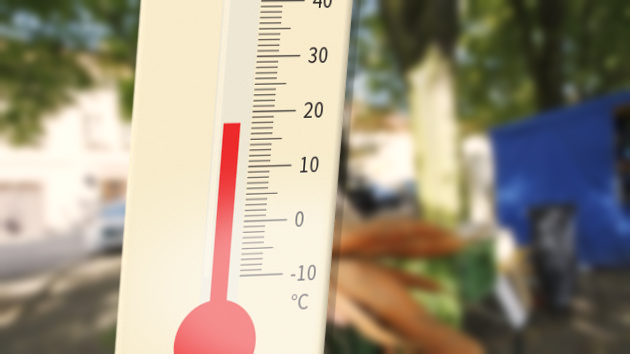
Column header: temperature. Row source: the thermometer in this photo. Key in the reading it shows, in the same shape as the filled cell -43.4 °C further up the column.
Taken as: 18 °C
